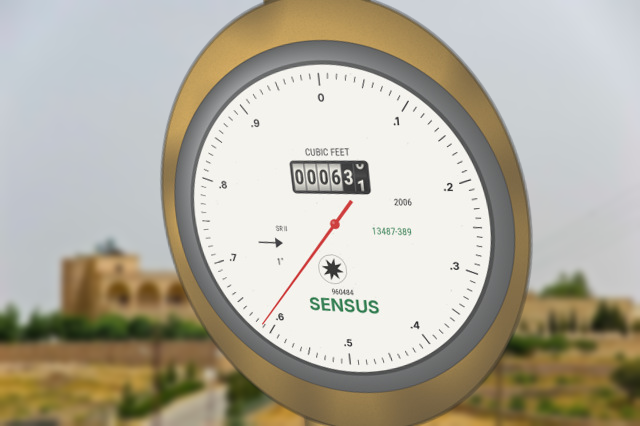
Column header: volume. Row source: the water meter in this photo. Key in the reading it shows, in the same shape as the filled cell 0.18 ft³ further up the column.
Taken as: 630.61 ft³
